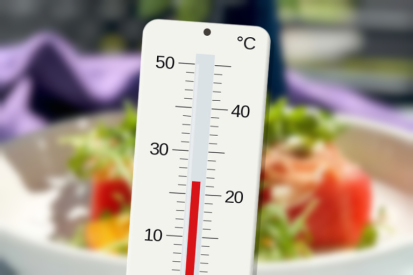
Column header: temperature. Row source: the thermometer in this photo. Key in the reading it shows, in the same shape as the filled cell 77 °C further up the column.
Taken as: 23 °C
